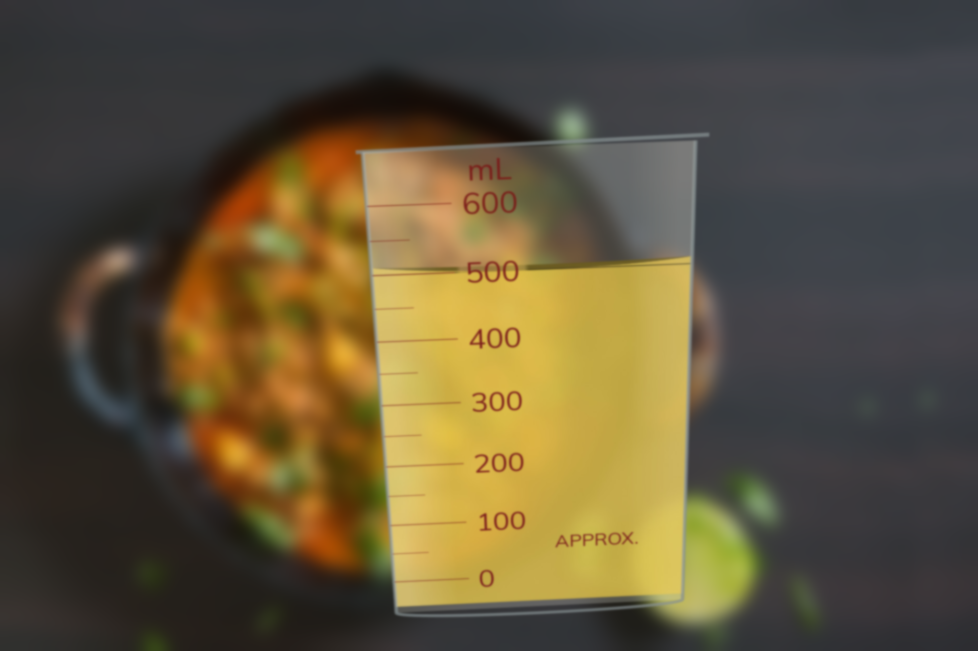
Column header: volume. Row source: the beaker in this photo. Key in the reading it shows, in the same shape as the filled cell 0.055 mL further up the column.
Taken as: 500 mL
